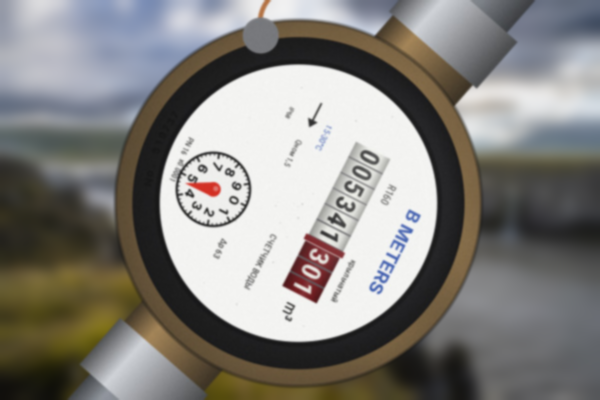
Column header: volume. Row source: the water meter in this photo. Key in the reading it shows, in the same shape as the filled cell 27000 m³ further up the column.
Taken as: 5341.3014 m³
